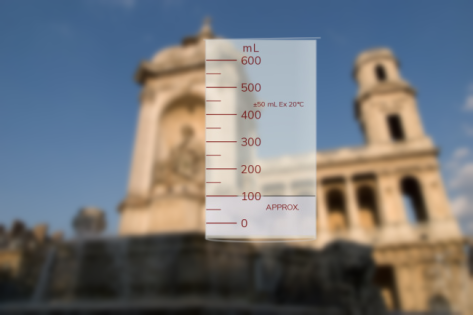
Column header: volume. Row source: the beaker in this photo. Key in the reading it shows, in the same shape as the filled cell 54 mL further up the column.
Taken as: 100 mL
